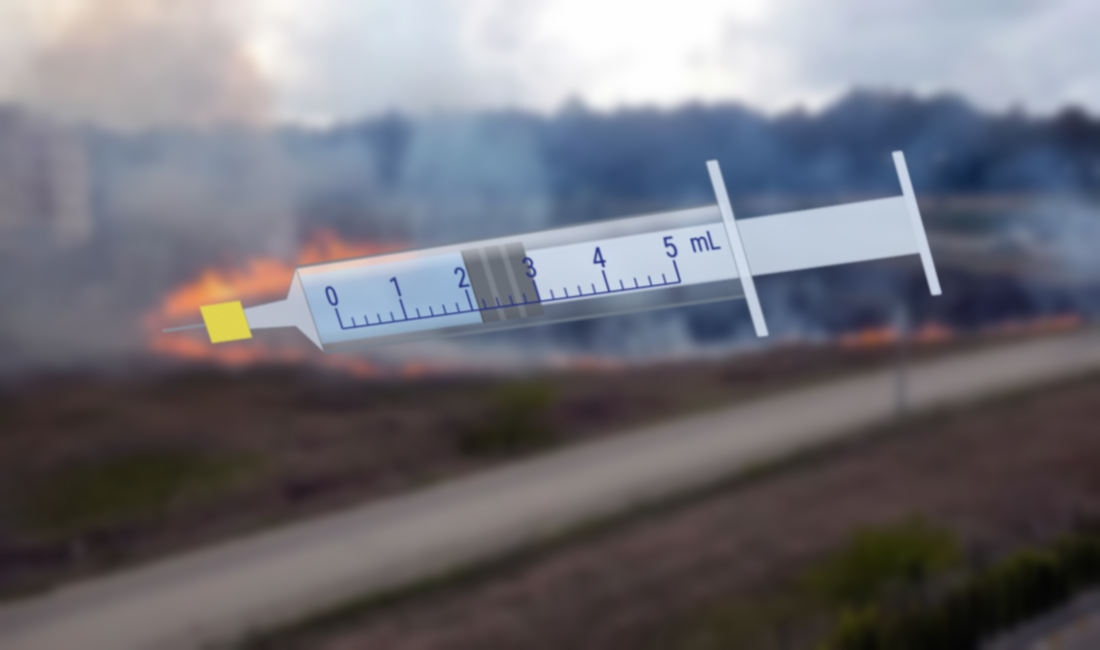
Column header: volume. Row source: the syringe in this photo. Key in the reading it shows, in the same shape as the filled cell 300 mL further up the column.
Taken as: 2.1 mL
